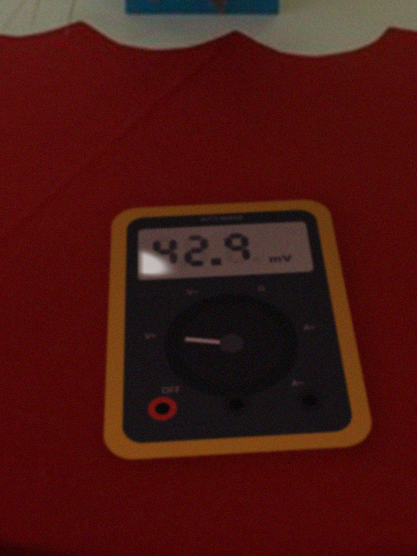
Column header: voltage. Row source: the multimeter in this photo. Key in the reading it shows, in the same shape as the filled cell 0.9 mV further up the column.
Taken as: 42.9 mV
